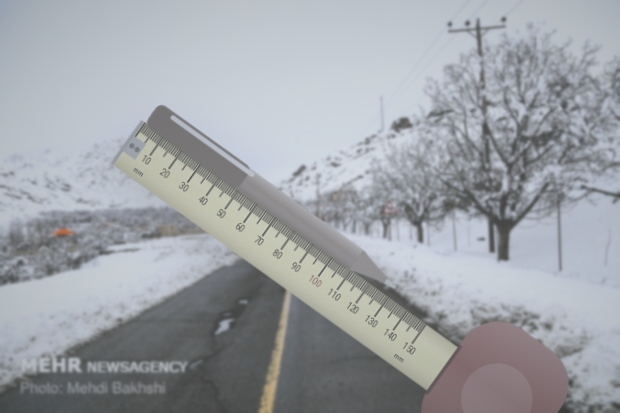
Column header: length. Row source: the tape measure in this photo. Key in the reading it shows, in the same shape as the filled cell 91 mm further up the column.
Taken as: 130 mm
